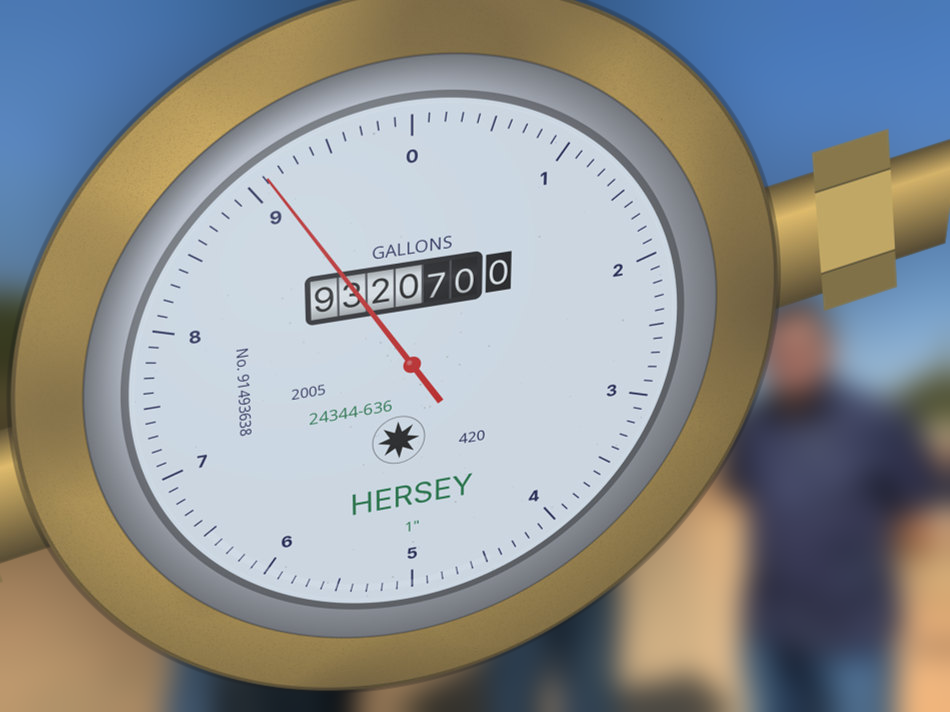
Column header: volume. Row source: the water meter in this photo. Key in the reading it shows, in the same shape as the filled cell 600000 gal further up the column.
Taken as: 9320699.1 gal
